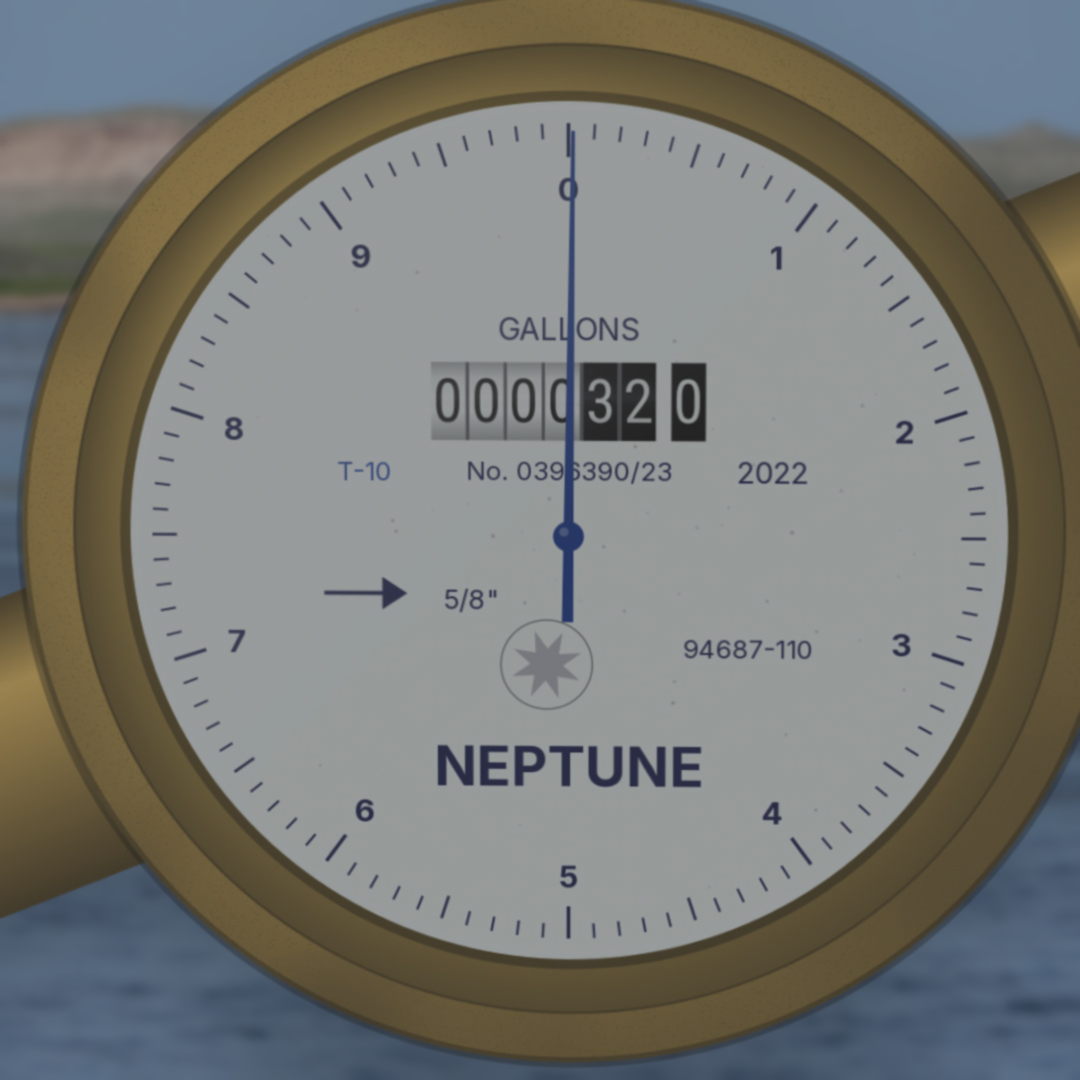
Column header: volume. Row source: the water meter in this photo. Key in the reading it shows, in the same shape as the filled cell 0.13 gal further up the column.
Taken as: 320.0 gal
